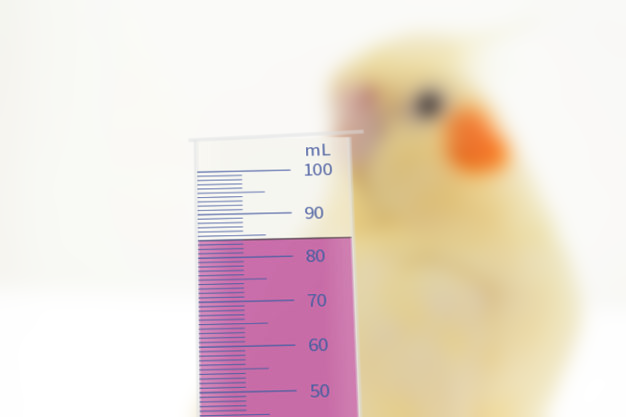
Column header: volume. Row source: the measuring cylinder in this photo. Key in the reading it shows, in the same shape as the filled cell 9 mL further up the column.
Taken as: 84 mL
